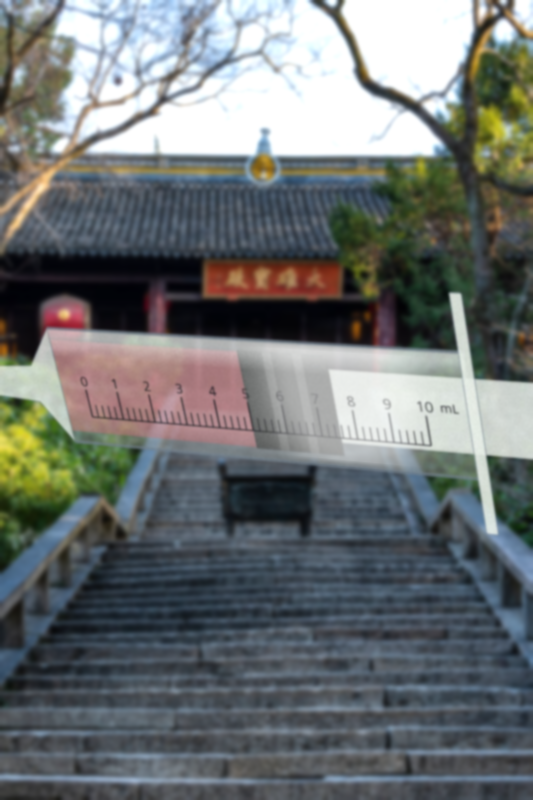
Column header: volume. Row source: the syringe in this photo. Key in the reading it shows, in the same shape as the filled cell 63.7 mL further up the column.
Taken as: 5 mL
